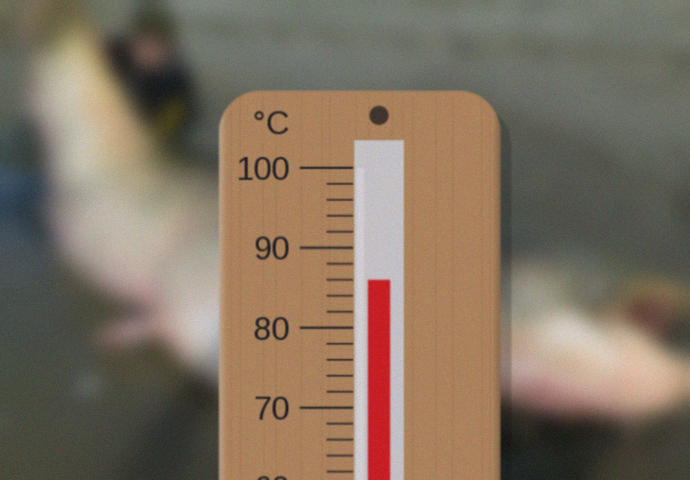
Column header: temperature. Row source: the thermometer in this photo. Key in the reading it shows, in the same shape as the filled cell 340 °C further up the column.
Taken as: 86 °C
